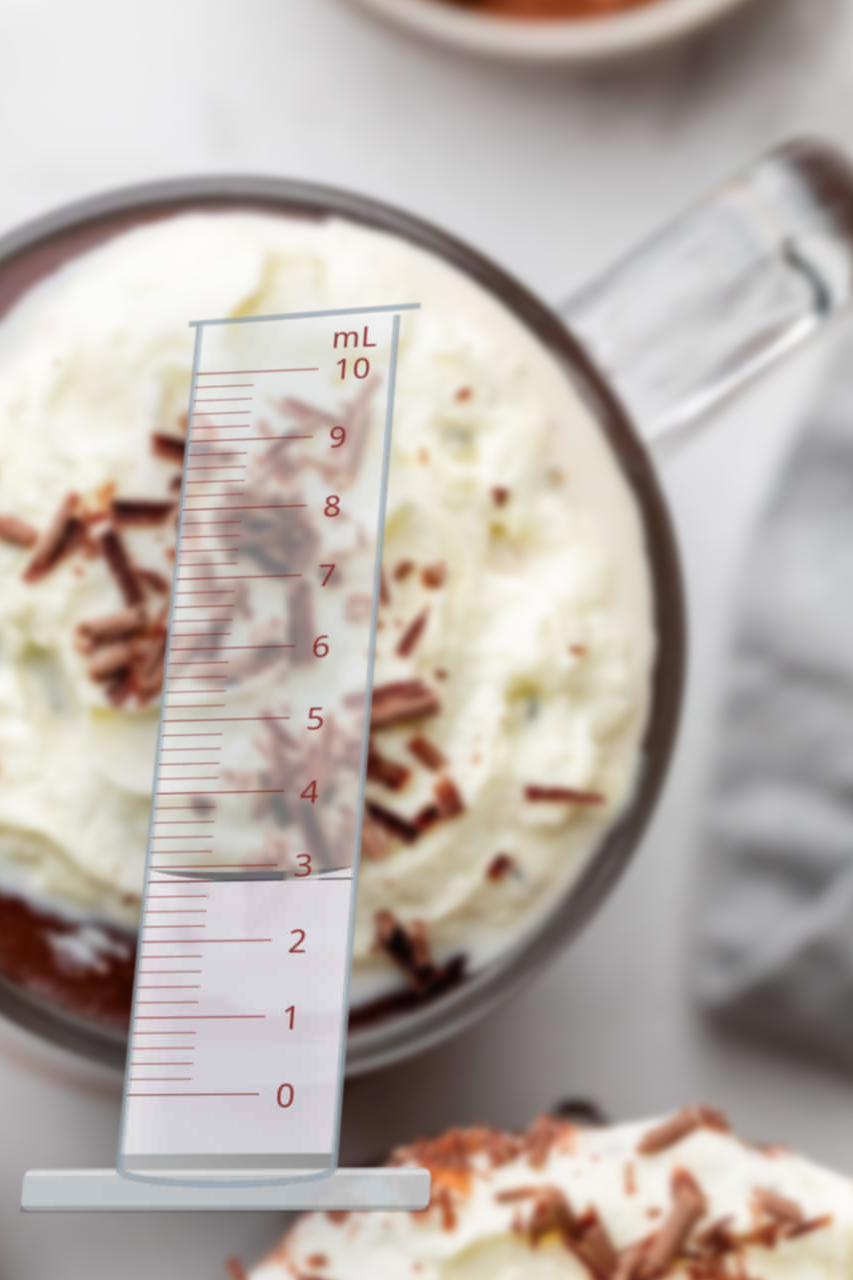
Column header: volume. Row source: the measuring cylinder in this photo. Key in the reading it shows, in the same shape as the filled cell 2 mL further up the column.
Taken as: 2.8 mL
